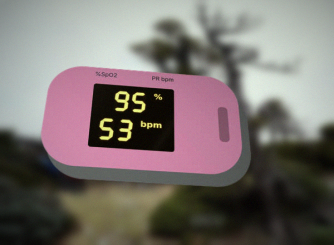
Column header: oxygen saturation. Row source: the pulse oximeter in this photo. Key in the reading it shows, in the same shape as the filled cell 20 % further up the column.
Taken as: 95 %
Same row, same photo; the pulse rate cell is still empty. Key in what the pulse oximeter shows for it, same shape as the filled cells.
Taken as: 53 bpm
